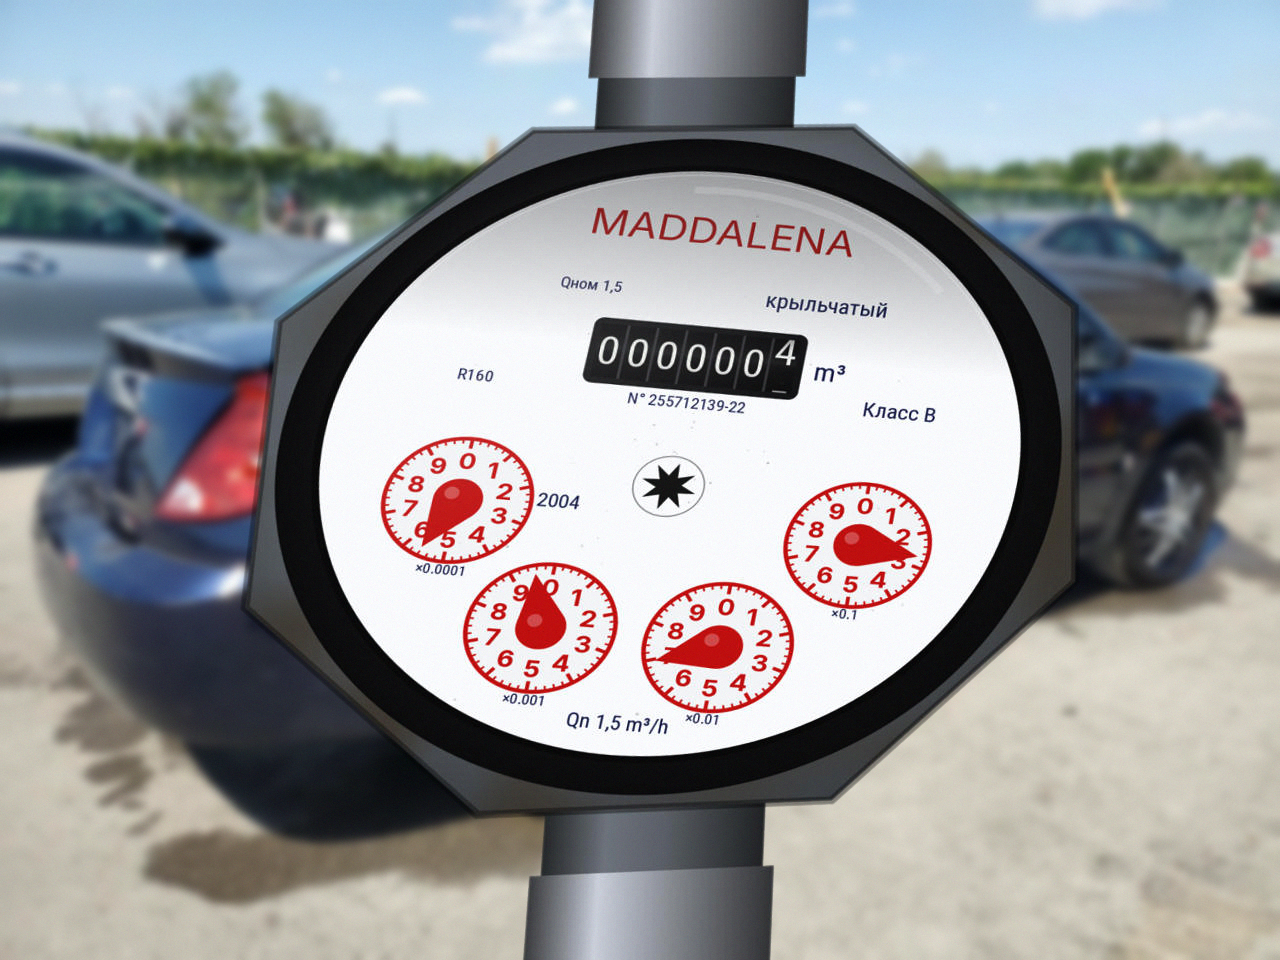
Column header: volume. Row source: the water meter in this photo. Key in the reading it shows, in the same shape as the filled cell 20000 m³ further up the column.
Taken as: 4.2695 m³
